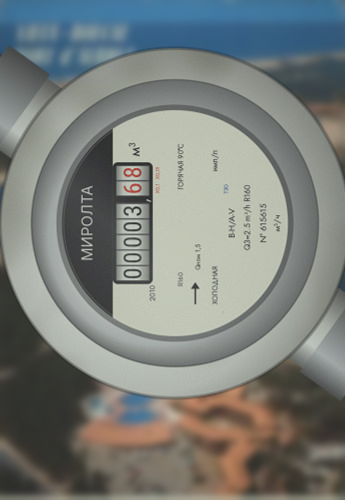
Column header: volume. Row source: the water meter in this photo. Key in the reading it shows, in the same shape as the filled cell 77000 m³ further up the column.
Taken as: 3.68 m³
